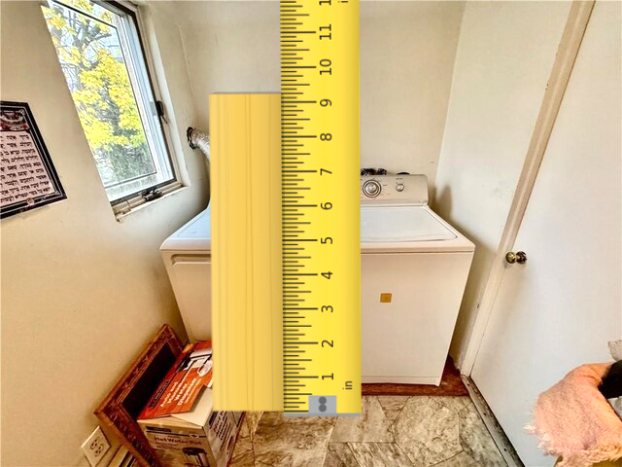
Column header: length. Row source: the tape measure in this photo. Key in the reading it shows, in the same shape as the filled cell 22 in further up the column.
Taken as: 9.25 in
